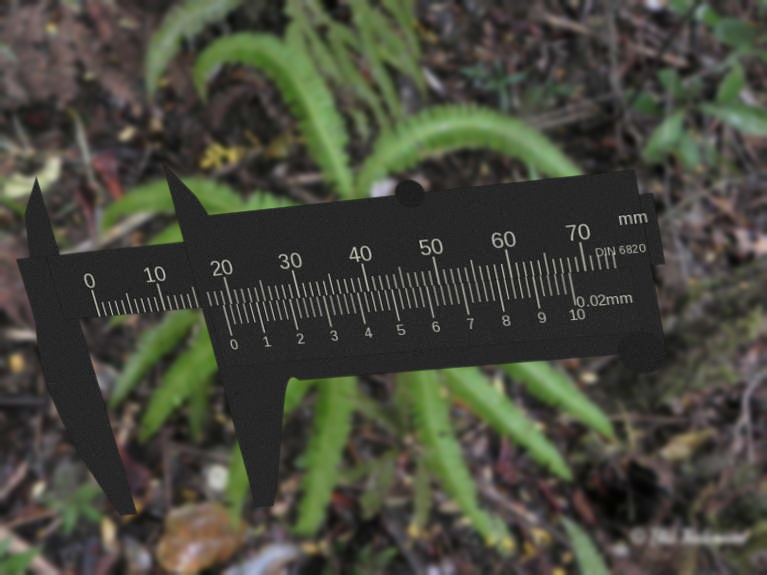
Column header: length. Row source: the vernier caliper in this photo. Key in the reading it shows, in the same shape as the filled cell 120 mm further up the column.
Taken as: 18.8 mm
